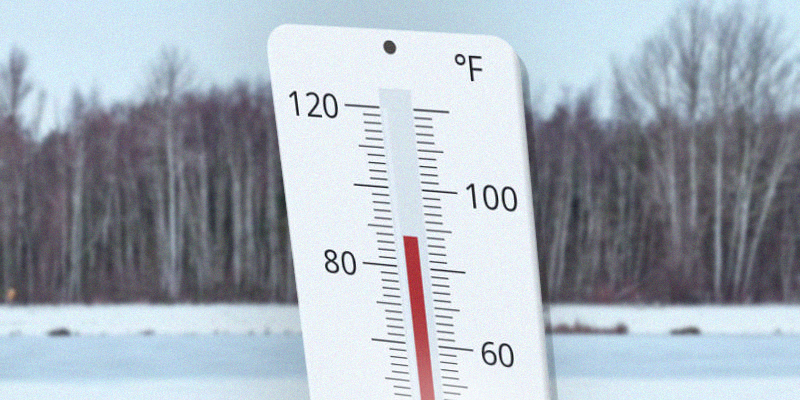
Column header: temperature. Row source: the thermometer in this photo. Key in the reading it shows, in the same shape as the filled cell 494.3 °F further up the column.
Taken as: 88 °F
